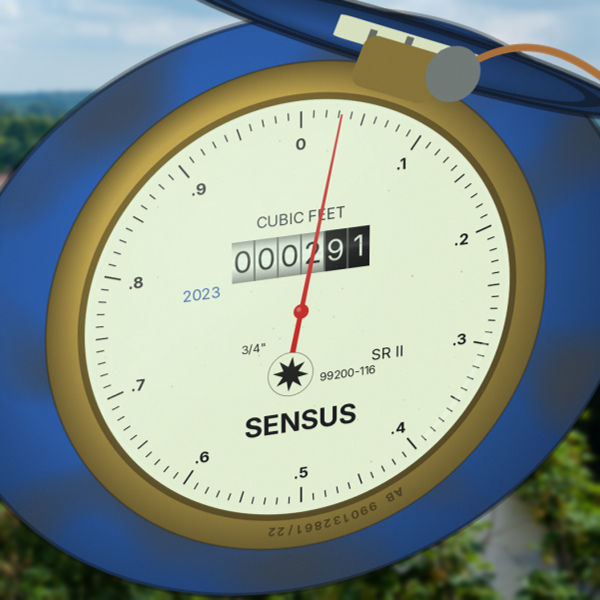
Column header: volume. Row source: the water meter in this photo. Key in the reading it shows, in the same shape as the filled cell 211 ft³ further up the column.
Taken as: 291.03 ft³
